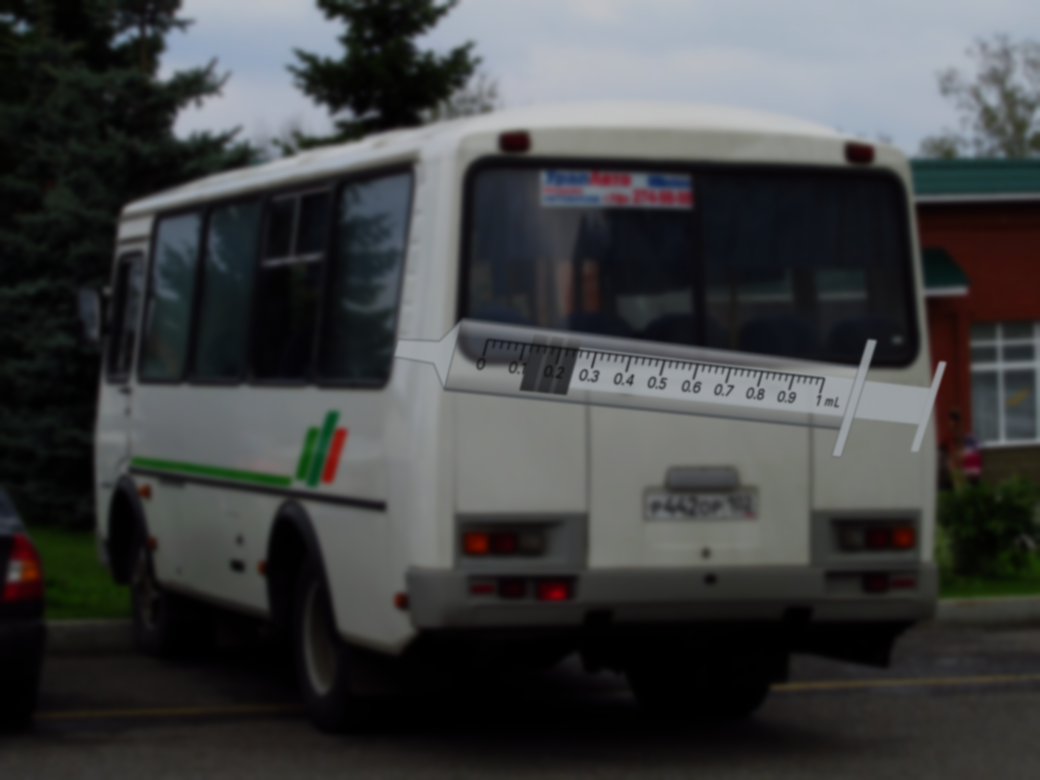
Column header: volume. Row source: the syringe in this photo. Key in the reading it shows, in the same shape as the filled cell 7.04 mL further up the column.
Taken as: 0.12 mL
